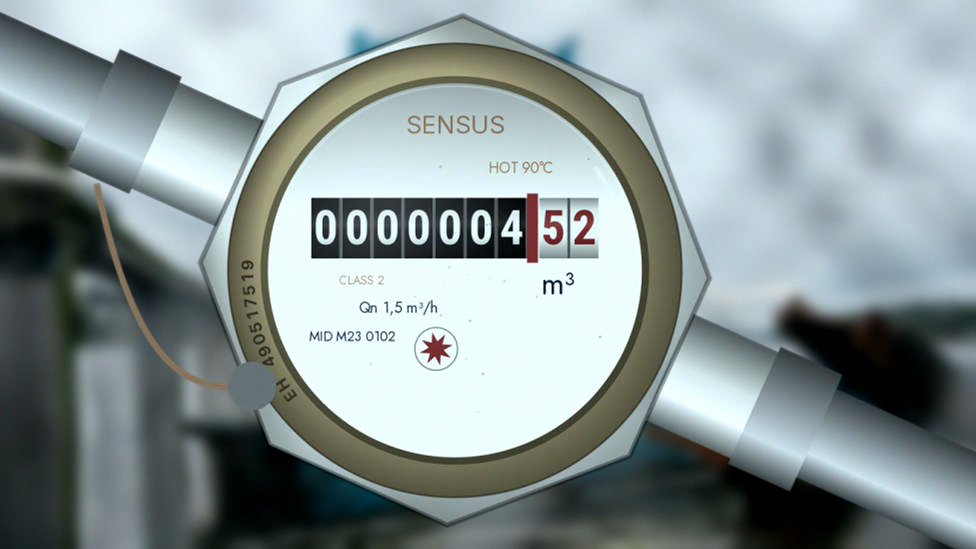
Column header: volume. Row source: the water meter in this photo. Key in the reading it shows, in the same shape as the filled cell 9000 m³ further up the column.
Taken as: 4.52 m³
